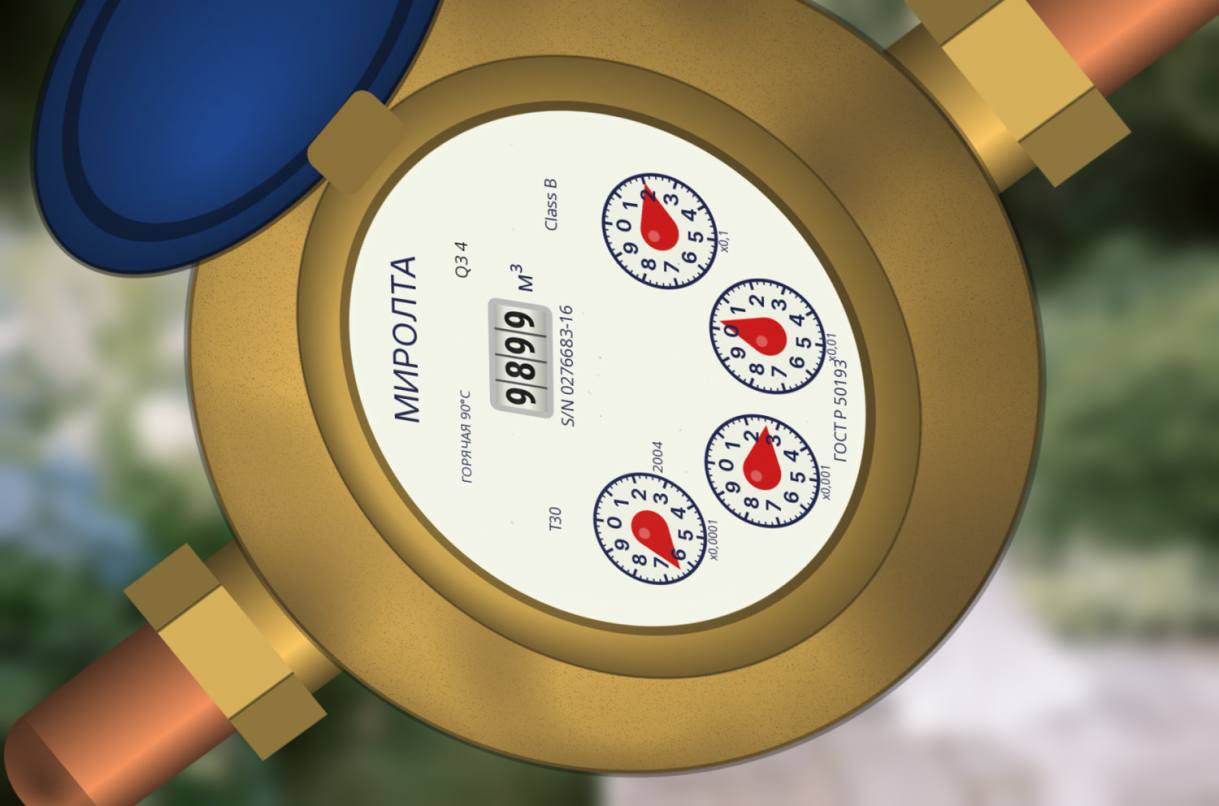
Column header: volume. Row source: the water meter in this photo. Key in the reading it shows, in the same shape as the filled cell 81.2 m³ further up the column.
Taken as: 9899.2026 m³
